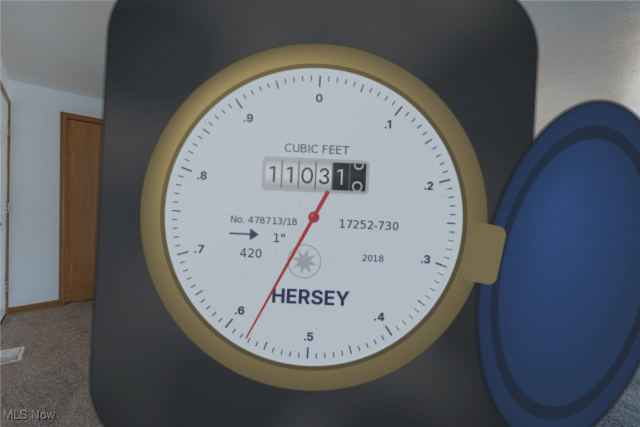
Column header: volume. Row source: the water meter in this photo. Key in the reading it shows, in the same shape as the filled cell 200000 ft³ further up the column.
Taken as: 110318.57 ft³
